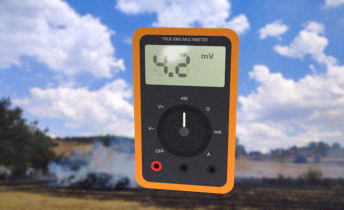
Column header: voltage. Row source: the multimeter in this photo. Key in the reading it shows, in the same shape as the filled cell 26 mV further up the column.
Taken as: 4.2 mV
